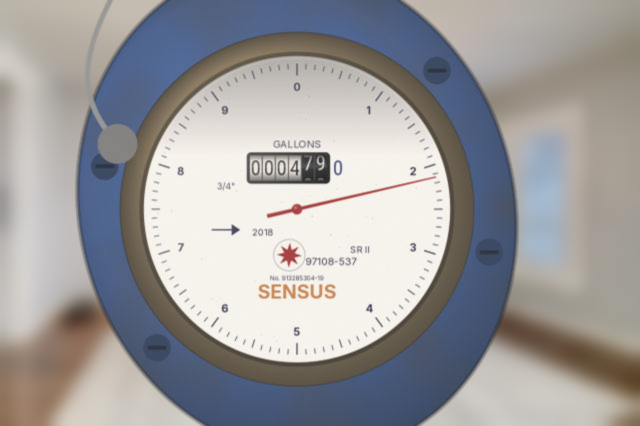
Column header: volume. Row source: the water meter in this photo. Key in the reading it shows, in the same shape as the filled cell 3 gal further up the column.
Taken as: 4792.1 gal
